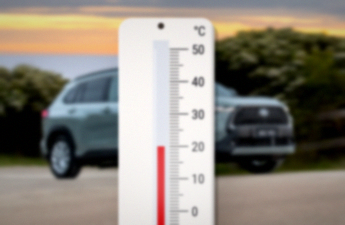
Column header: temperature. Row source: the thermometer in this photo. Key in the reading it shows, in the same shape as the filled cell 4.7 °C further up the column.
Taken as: 20 °C
